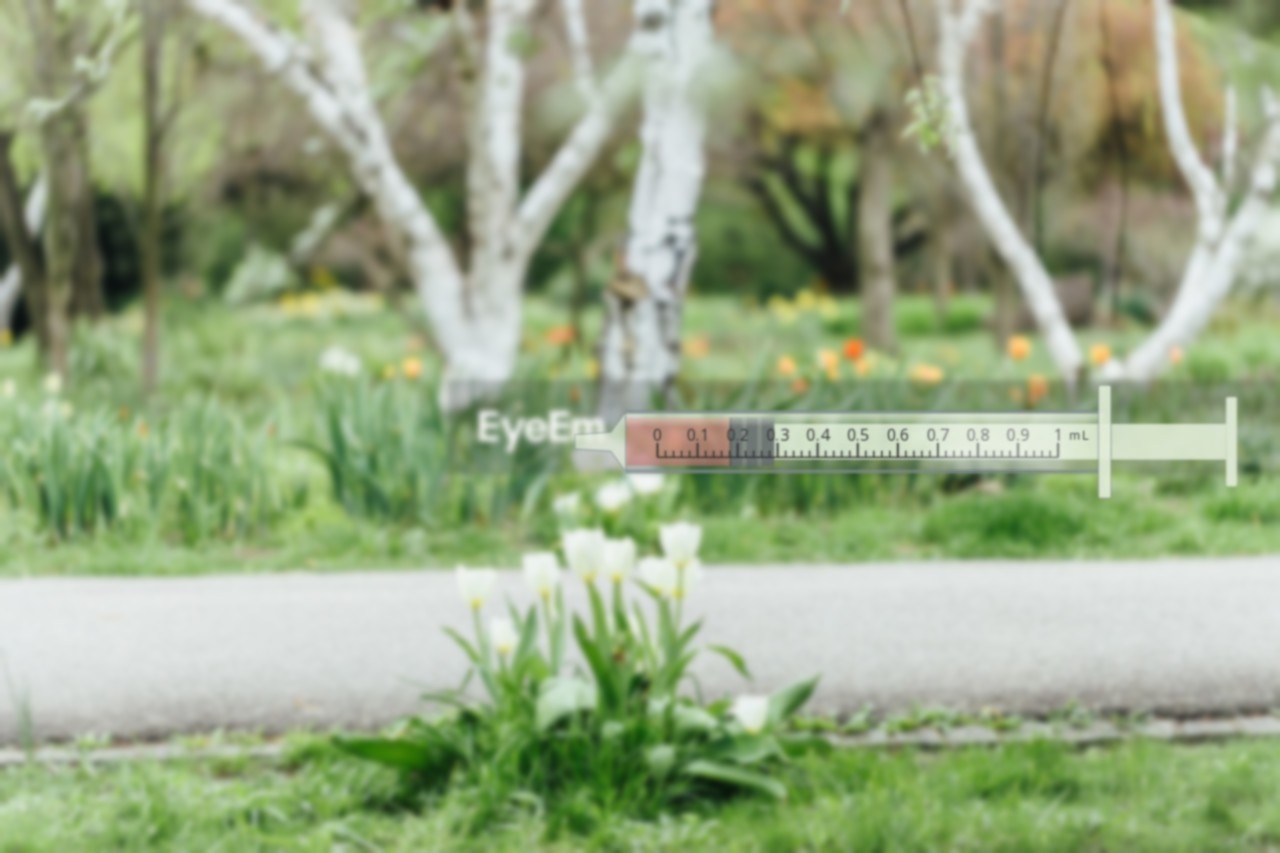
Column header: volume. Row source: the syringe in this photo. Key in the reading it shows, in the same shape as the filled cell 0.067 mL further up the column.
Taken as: 0.18 mL
